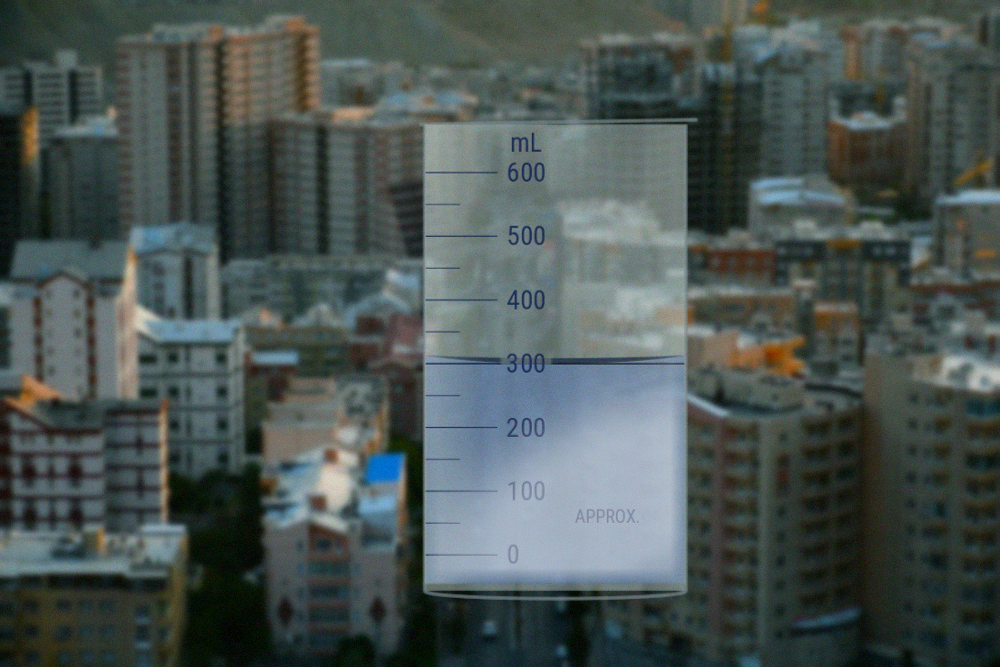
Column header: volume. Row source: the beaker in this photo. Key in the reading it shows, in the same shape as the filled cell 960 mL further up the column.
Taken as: 300 mL
